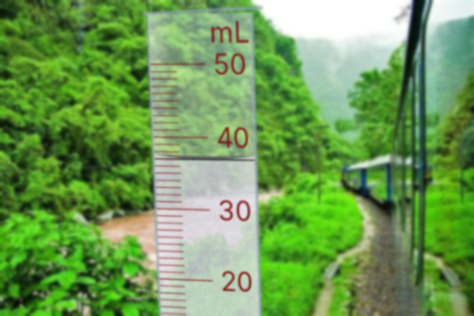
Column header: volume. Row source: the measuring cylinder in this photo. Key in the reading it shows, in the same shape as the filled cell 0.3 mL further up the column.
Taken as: 37 mL
